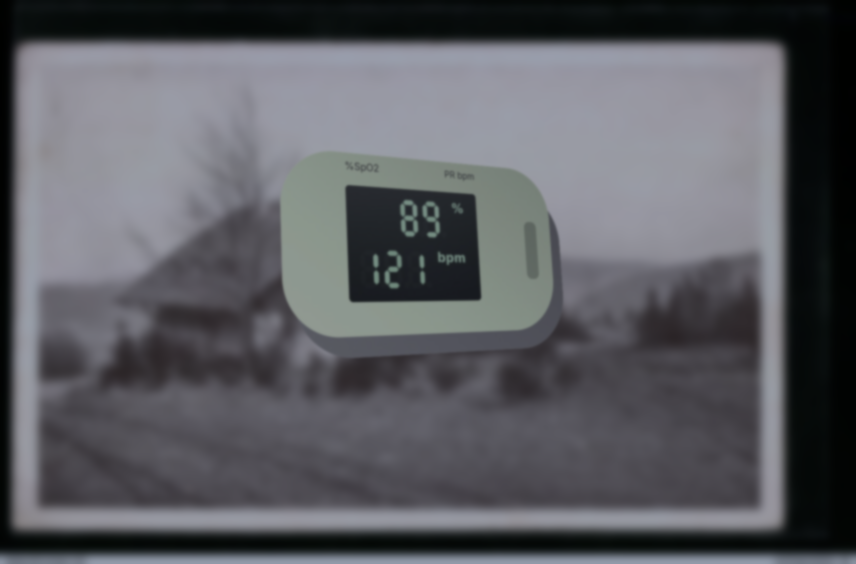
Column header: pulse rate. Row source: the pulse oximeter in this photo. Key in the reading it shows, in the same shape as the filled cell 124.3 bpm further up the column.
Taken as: 121 bpm
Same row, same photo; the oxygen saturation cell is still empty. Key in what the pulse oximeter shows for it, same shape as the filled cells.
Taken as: 89 %
